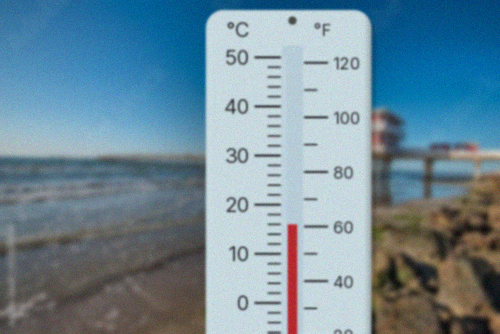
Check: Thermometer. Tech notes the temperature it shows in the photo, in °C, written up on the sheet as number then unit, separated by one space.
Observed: 16 °C
